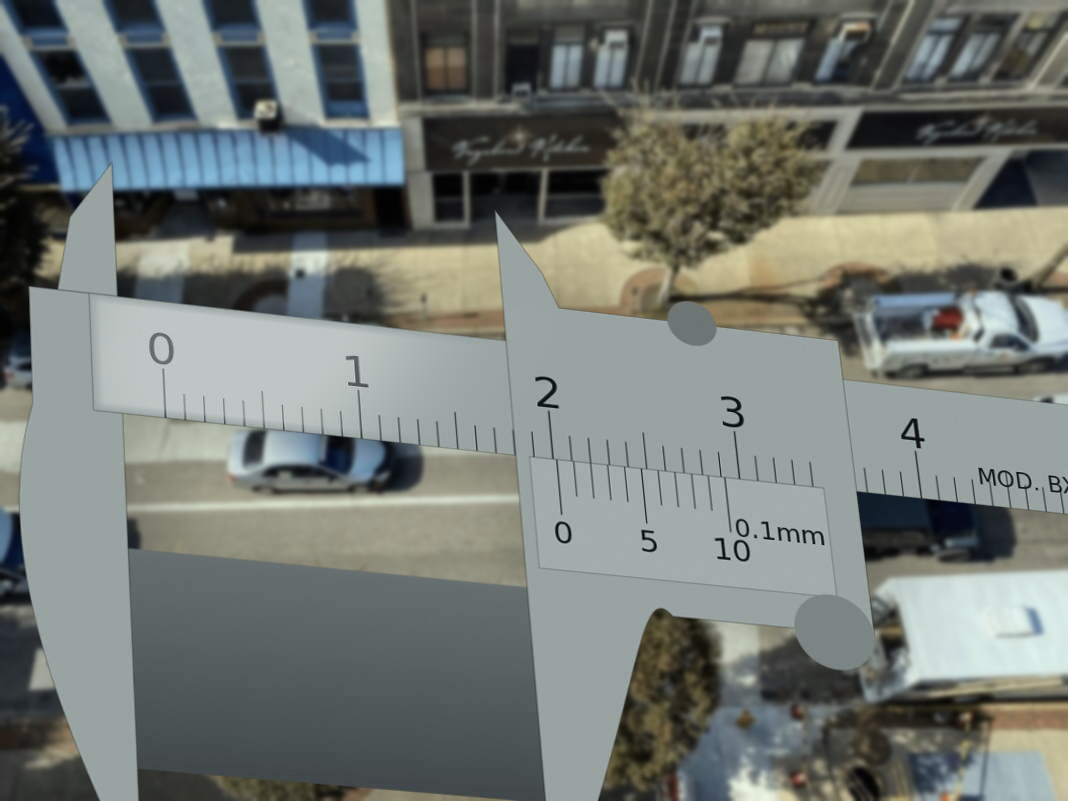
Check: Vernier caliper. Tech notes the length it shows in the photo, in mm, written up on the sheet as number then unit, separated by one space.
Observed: 20.2 mm
